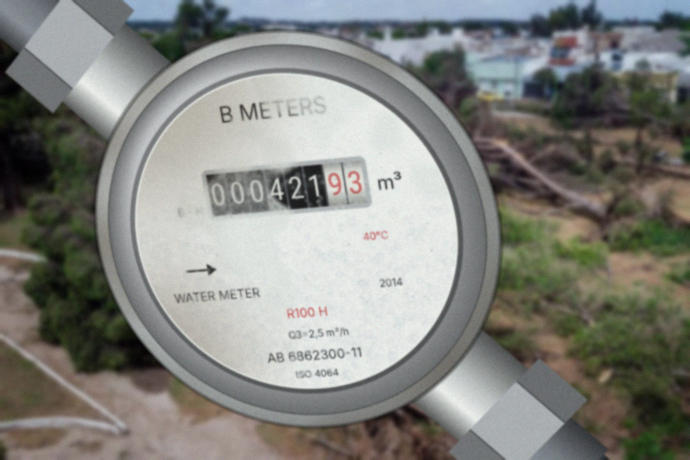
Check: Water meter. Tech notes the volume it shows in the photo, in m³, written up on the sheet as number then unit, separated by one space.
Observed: 421.93 m³
